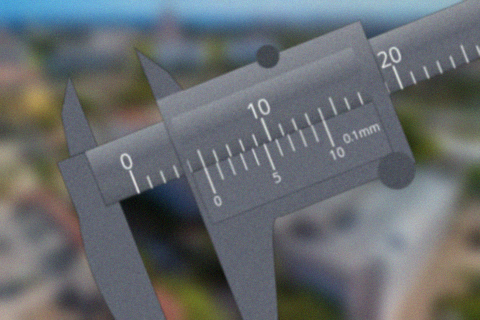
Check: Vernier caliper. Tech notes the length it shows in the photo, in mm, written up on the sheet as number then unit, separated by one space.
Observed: 5.0 mm
